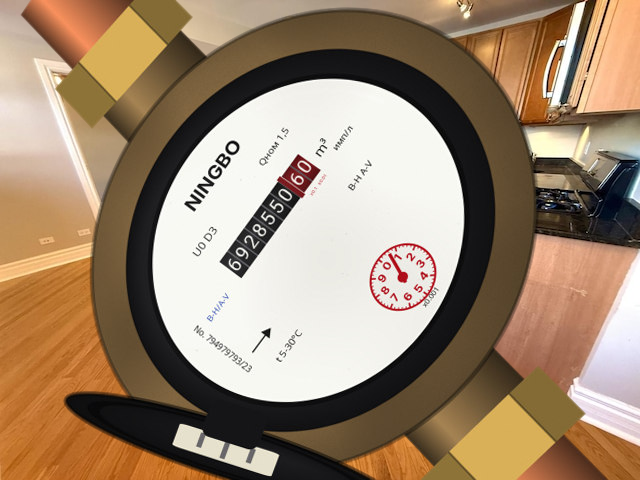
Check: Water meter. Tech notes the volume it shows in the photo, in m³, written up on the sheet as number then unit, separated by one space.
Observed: 6928550.600 m³
